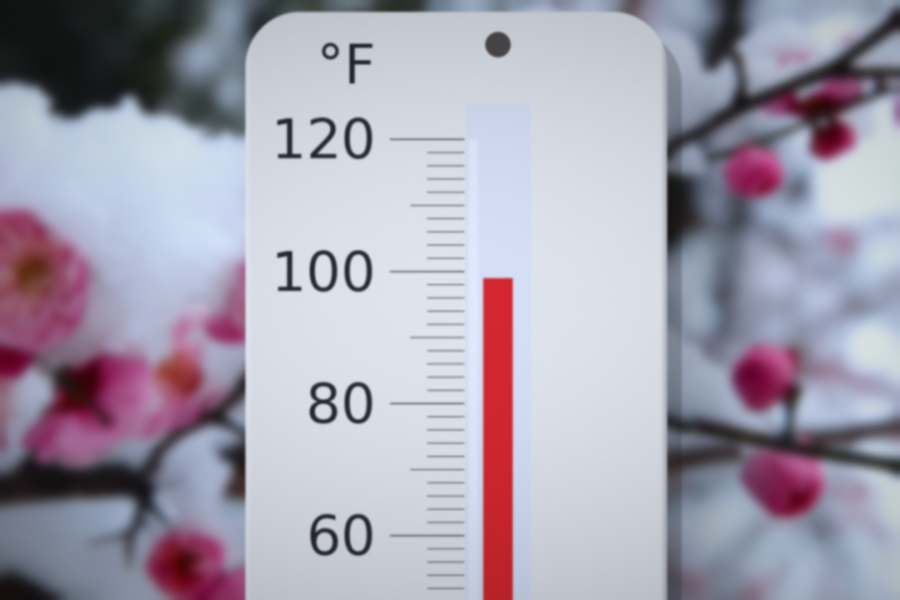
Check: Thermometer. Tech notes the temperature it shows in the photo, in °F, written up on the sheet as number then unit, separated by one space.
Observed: 99 °F
